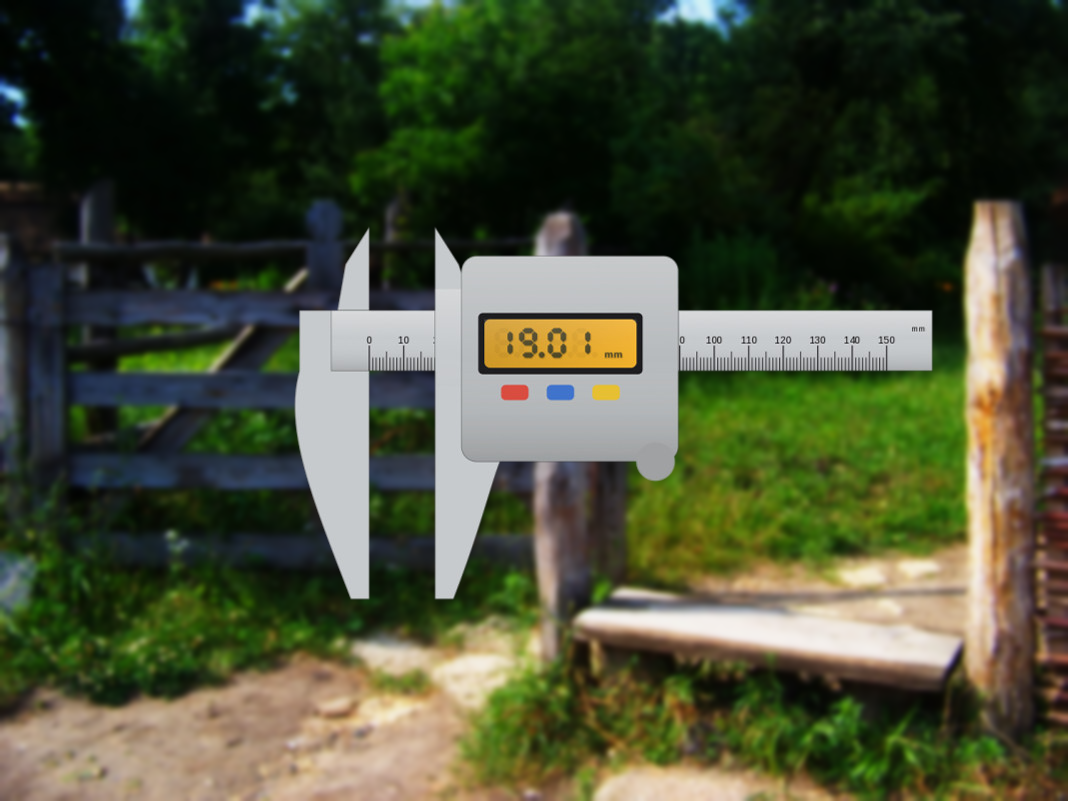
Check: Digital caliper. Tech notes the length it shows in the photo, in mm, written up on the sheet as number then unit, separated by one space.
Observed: 19.01 mm
